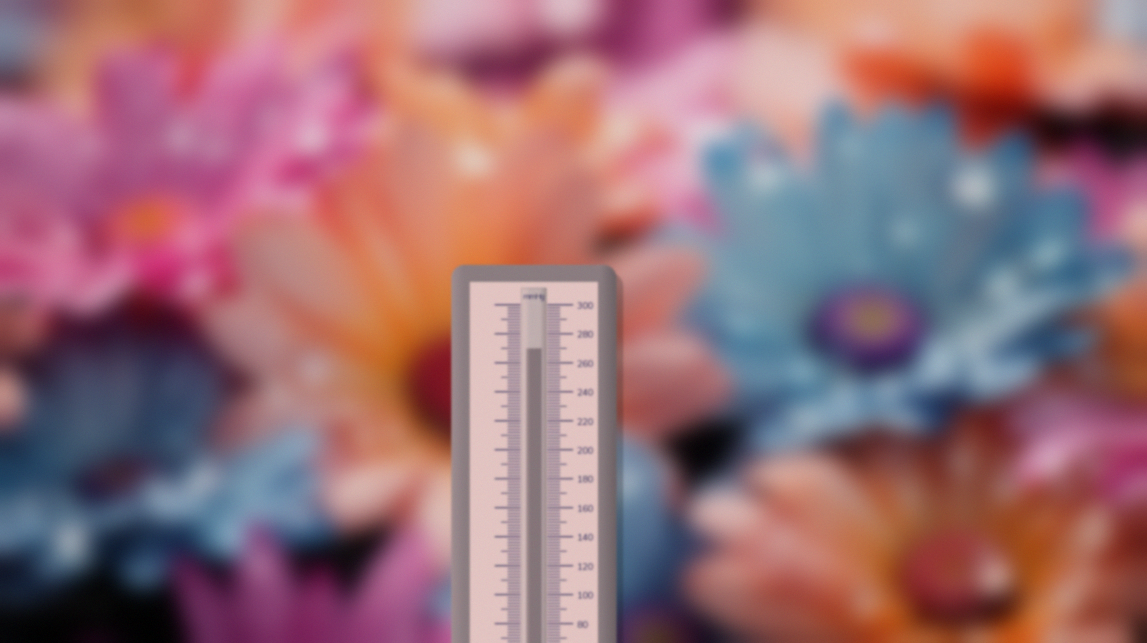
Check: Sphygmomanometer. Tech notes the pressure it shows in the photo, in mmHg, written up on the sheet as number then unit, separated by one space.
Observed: 270 mmHg
